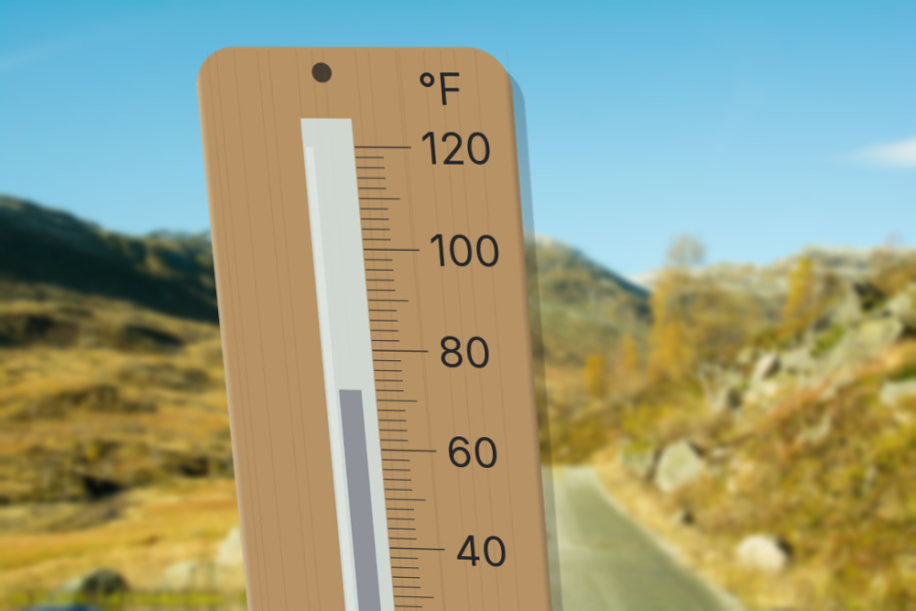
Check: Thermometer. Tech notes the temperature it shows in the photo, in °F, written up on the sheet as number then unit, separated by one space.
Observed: 72 °F
